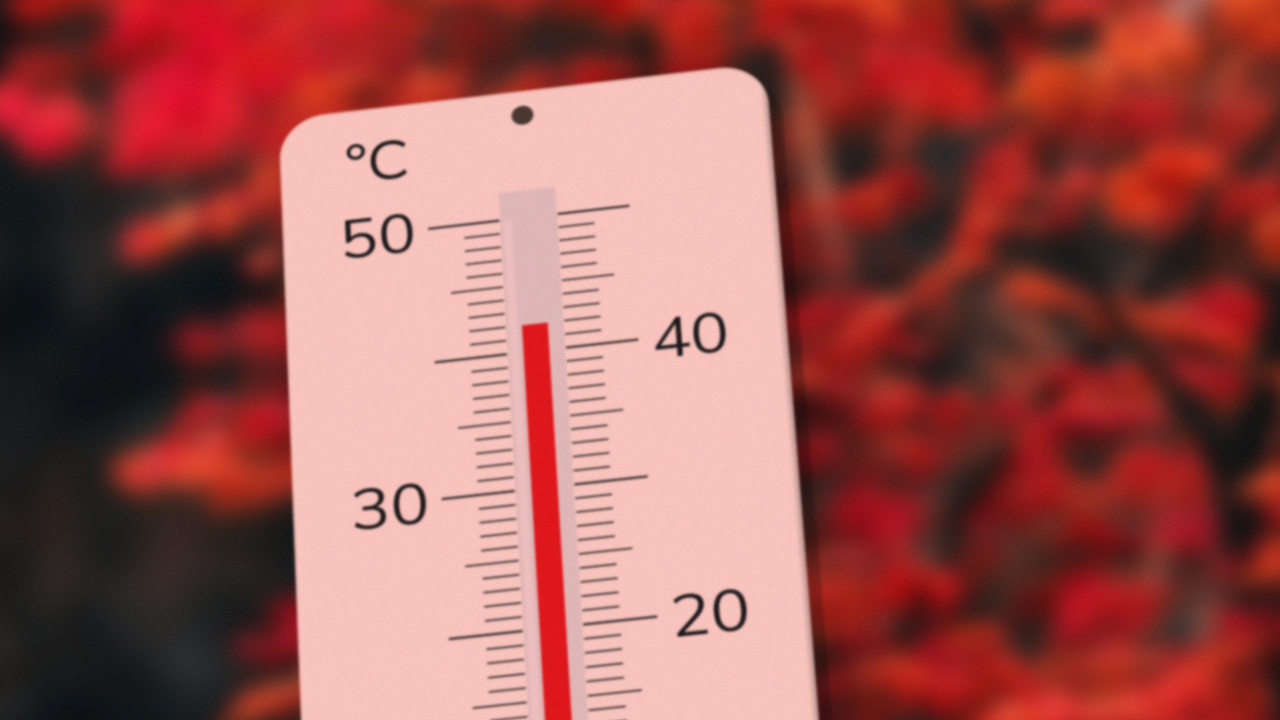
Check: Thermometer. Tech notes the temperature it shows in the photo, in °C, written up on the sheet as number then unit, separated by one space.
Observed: 42 °C
